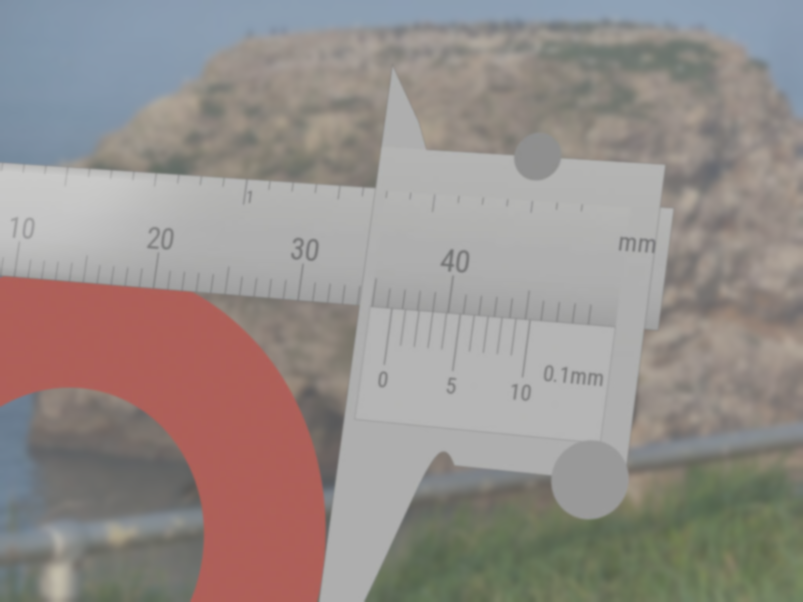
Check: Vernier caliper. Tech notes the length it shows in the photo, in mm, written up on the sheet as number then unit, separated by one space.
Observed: 36.3 mm
